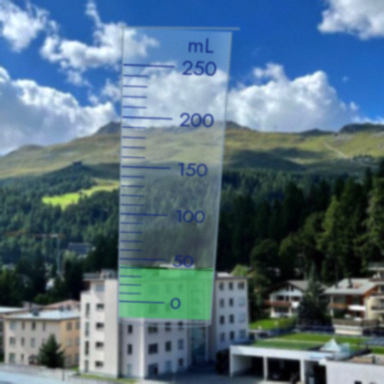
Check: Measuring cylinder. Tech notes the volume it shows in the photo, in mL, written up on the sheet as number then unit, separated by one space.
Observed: 40 mL
